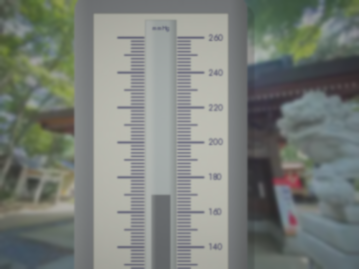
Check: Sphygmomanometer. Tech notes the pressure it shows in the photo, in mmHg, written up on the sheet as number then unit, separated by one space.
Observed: 170 mmHg
